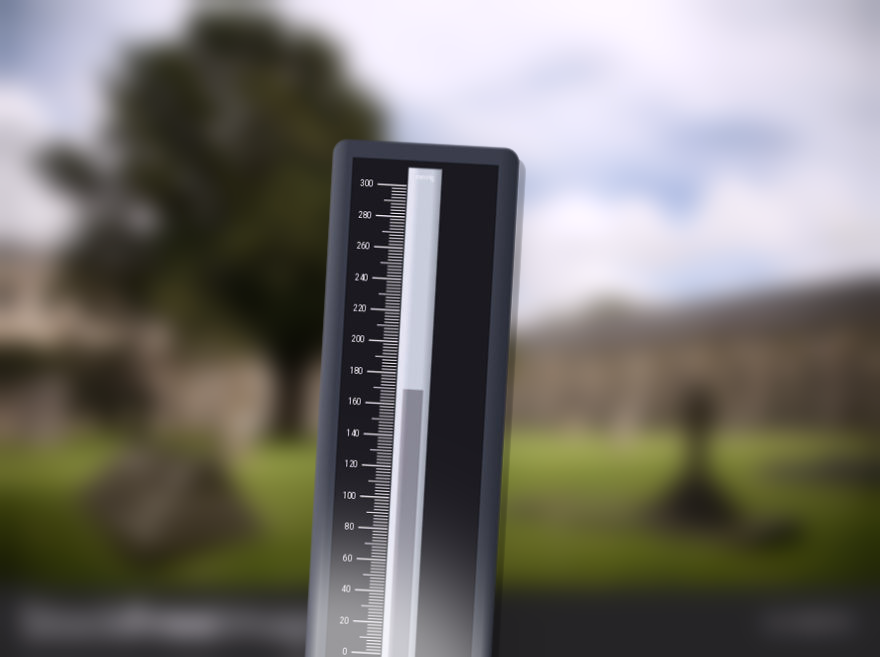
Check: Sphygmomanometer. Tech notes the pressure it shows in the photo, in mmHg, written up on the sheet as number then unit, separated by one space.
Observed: 170 mmHg
